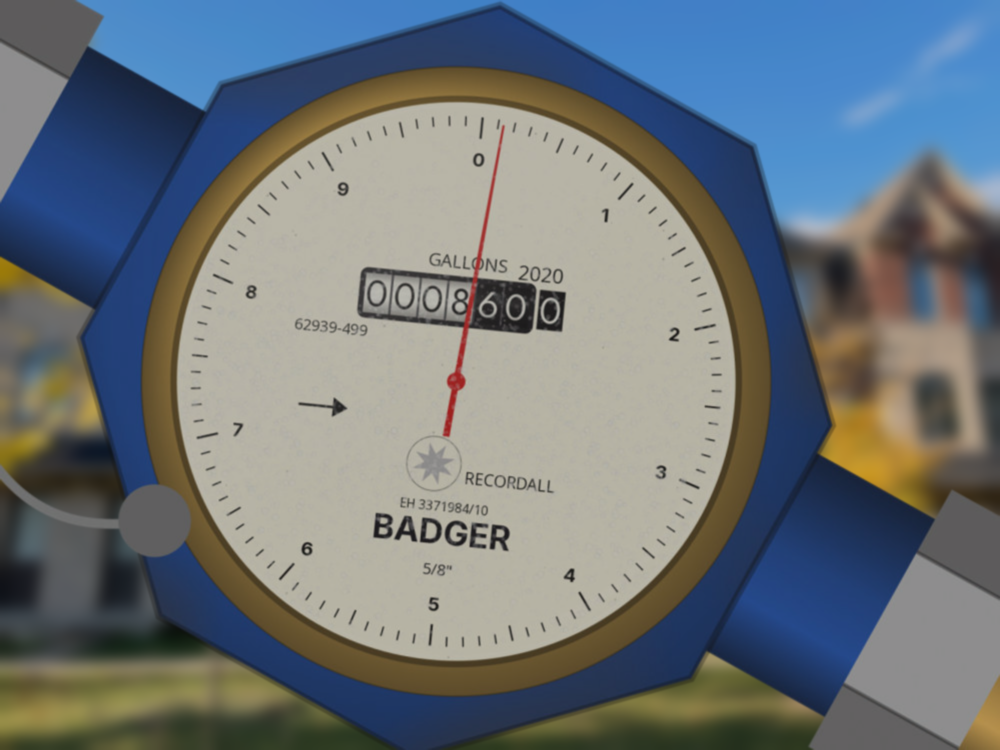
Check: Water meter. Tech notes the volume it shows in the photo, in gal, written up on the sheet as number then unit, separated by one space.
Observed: 8600.1 gal
